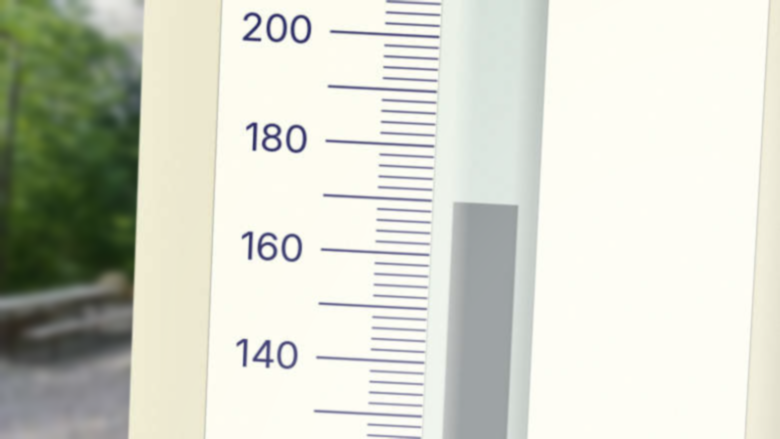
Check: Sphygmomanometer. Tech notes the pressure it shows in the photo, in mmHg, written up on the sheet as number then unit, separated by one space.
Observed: 170 mmHg
